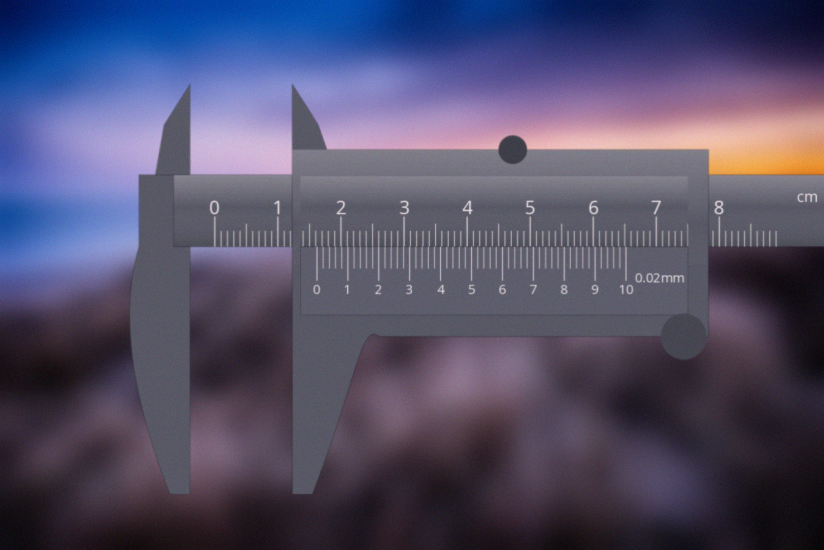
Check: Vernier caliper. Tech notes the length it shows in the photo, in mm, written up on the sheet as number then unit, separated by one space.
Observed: 16.2 mm
